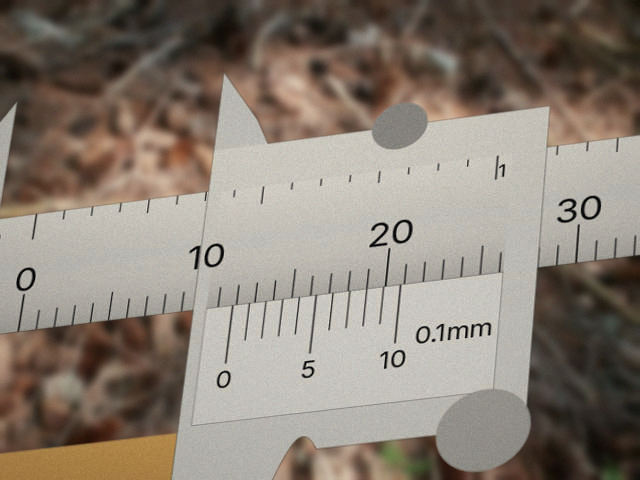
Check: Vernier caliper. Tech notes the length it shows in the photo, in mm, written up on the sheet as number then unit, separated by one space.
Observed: 11.8 mm
